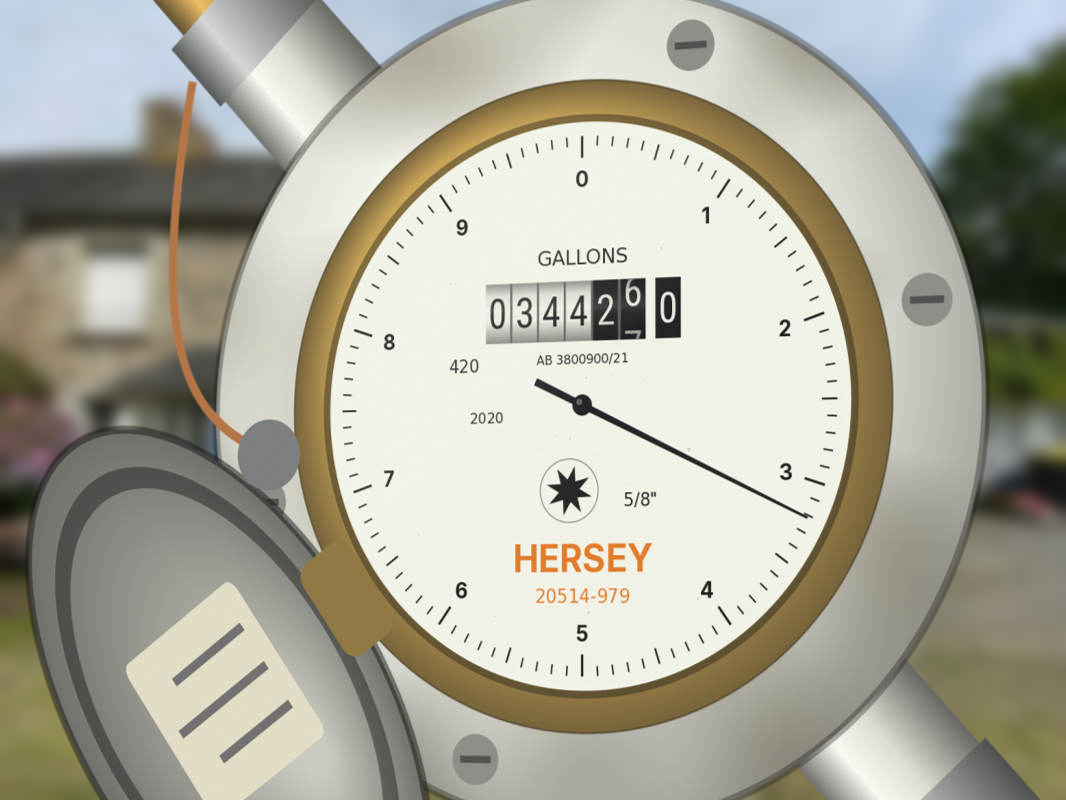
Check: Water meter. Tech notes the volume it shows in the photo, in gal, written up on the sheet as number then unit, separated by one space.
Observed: 344263.2 gal
